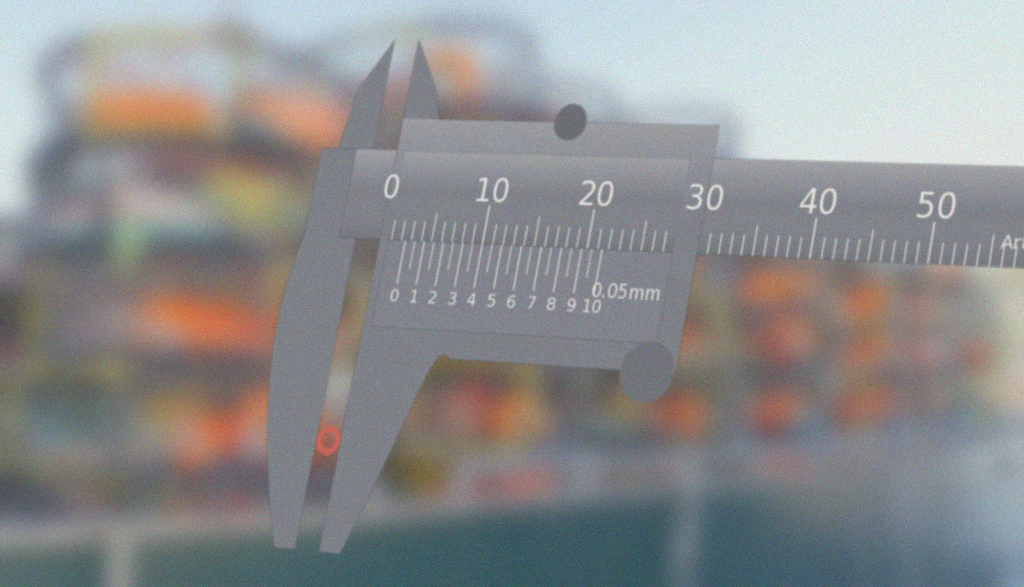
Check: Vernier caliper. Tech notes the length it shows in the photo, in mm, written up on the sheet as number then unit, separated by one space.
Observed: 2.4 mm
